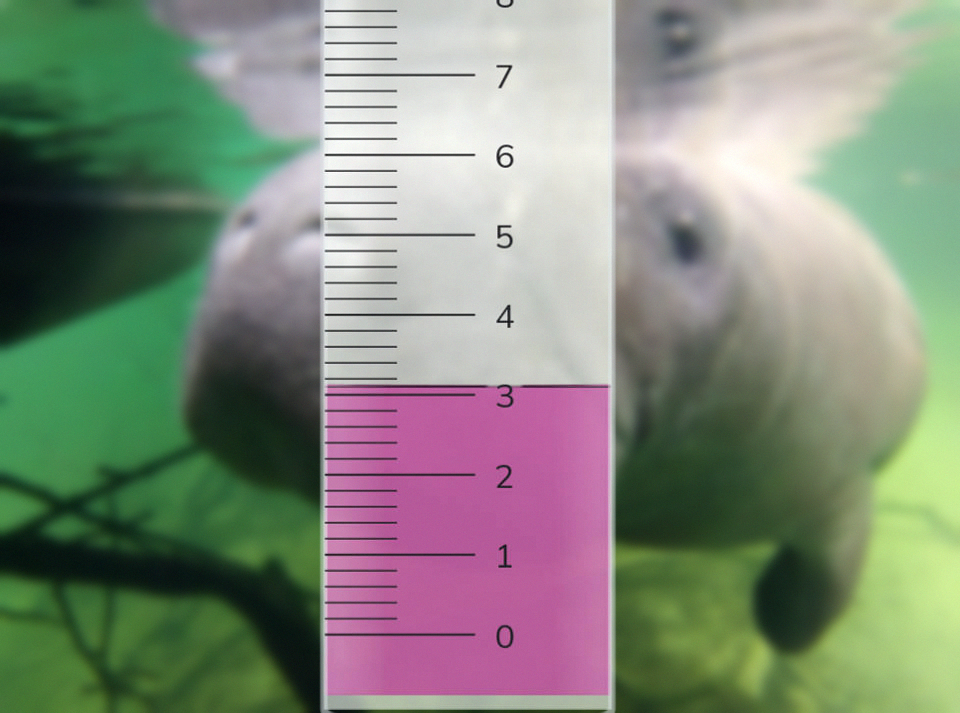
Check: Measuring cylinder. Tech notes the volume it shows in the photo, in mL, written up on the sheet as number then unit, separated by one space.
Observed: 3.1 mL
